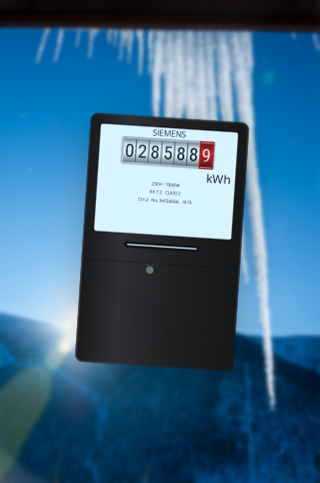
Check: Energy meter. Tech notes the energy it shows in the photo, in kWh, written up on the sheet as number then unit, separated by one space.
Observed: 28588.9 kWh
